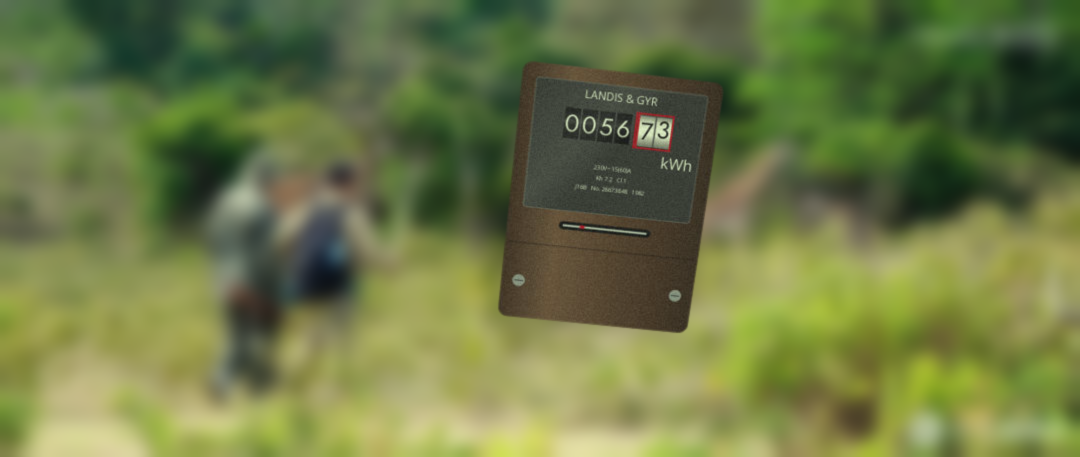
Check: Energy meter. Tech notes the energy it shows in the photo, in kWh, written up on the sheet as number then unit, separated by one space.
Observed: 56.73 kWh
